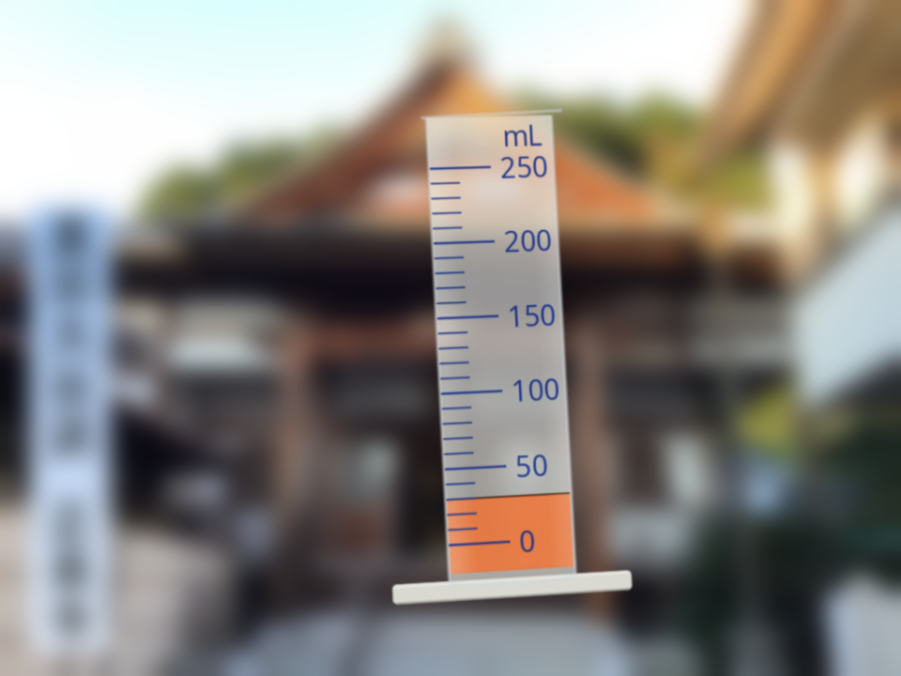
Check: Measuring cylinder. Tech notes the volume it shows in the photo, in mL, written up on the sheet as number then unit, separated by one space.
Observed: 30 mL
